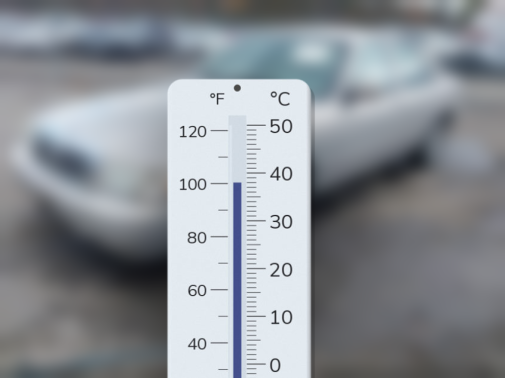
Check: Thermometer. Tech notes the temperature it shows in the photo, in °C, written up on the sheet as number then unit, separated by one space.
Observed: 38 °C
